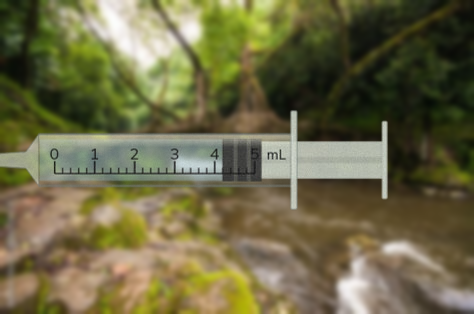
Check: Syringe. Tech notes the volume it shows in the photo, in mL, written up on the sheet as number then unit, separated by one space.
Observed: 4.2 mL
